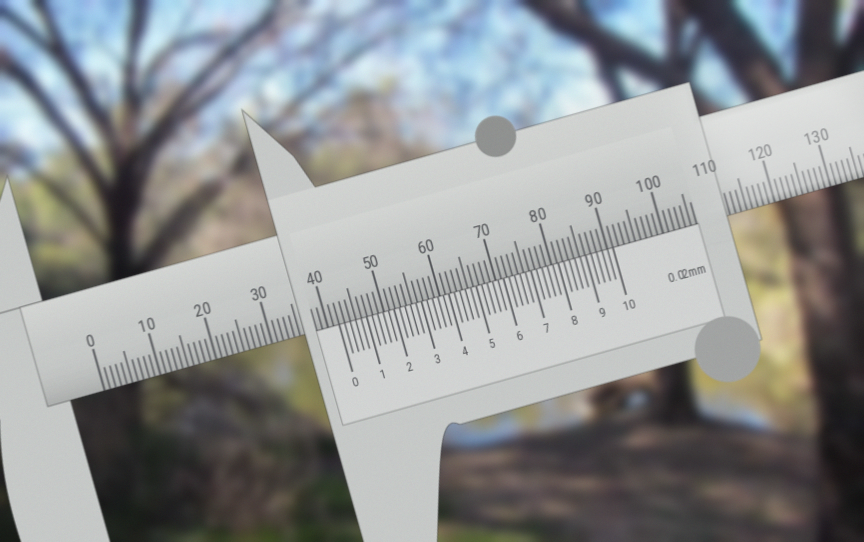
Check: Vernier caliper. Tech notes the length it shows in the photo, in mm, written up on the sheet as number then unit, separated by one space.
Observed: 42.0 mm
